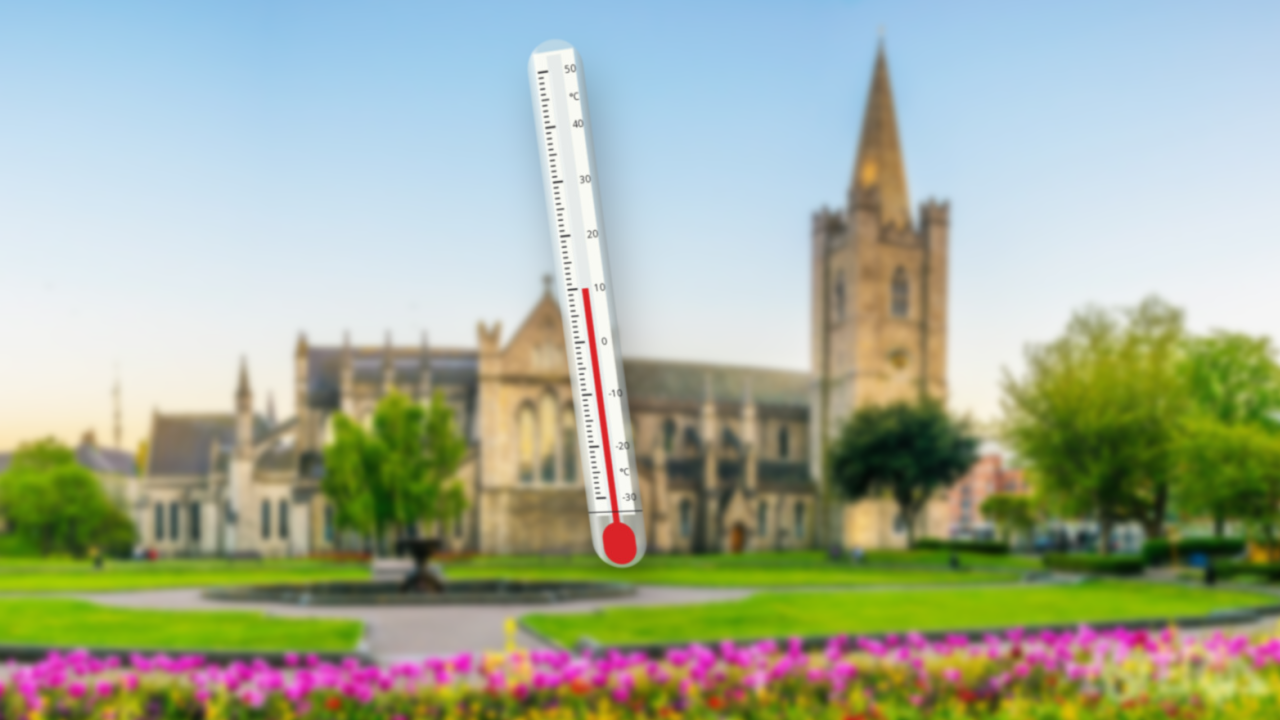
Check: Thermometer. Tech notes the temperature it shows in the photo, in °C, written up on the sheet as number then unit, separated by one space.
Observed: 10 °C
